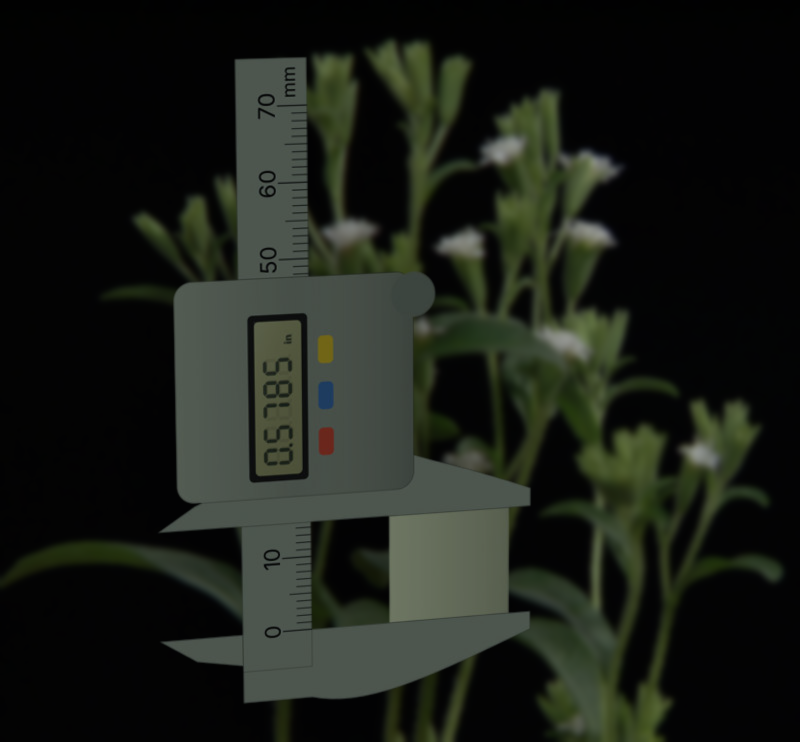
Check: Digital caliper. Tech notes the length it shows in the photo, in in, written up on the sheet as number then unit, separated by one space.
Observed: 0.5785 in
